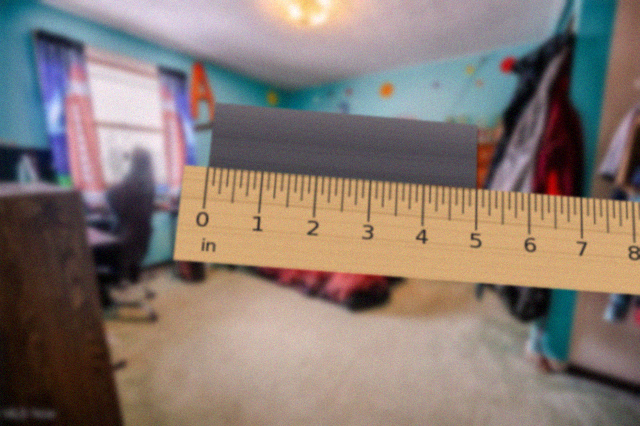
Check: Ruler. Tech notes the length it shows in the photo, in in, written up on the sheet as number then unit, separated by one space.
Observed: 5 in
